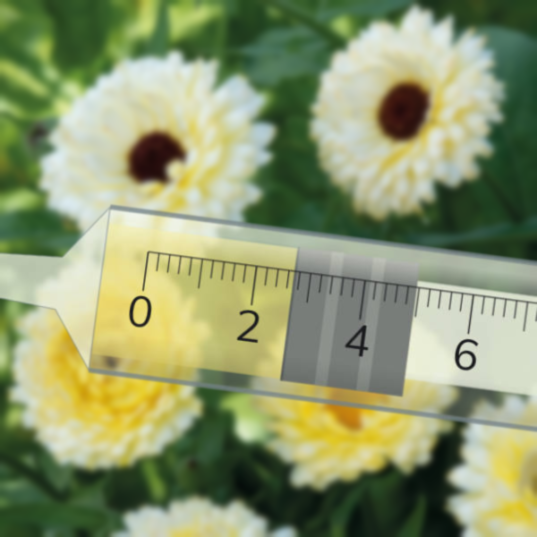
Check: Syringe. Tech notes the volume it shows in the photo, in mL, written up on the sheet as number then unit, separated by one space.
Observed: 2.7 mL
